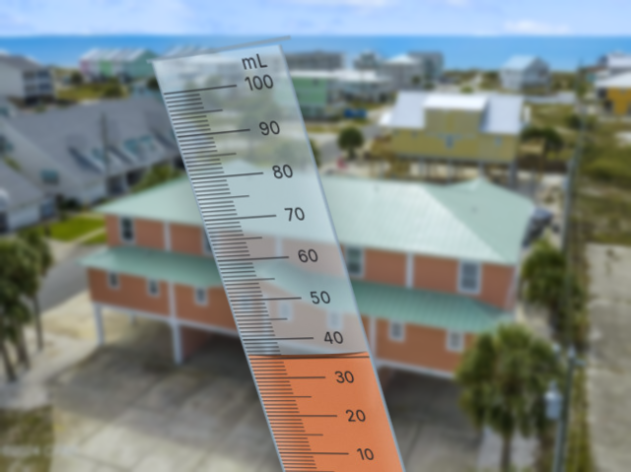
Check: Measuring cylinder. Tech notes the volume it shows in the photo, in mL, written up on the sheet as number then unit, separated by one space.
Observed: 35 mL
